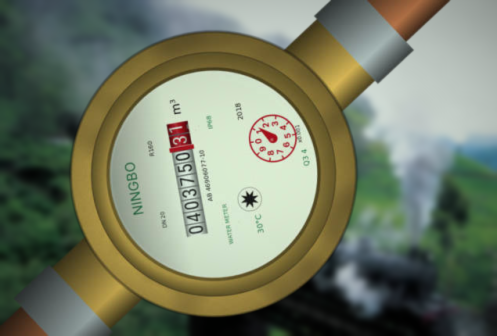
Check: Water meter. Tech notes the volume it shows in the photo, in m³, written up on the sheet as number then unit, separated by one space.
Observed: 403750.311 m³
